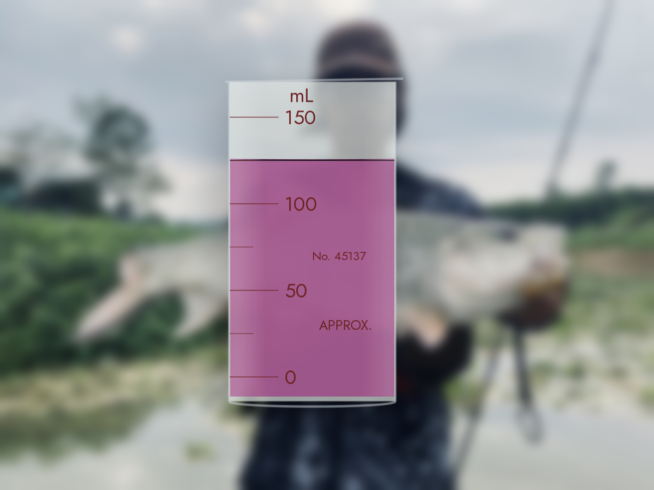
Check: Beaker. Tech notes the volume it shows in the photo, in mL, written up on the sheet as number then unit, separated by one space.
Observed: 125 mL
